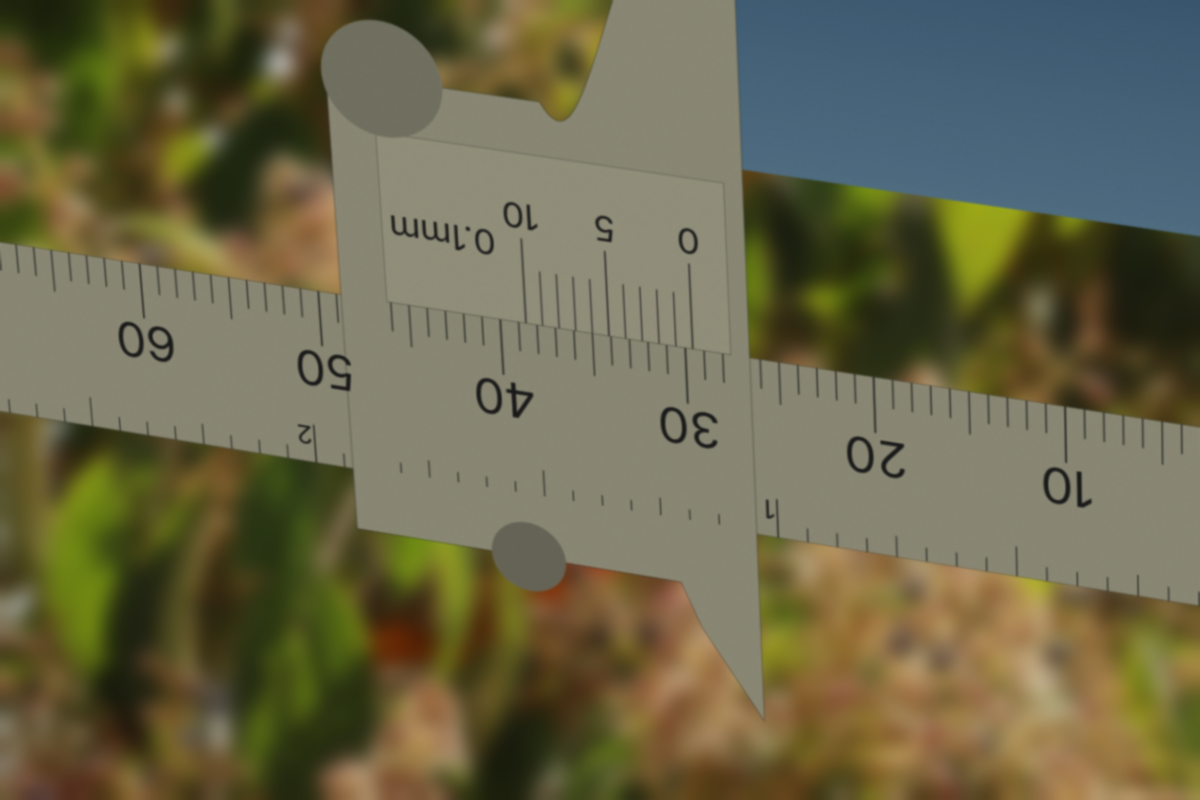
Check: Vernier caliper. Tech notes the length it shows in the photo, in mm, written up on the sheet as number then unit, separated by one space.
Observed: 29.6 mm
